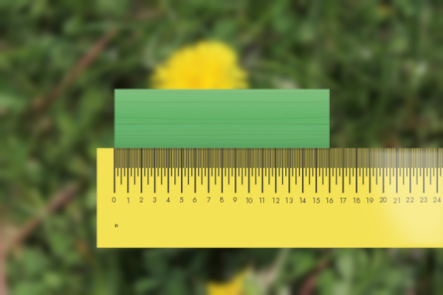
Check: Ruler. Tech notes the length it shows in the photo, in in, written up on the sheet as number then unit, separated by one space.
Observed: 16 in
